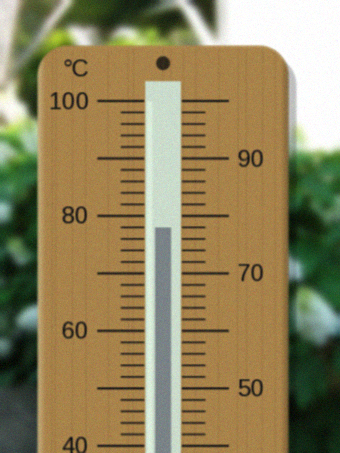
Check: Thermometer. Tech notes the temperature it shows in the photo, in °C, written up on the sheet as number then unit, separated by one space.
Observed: 78 °C
